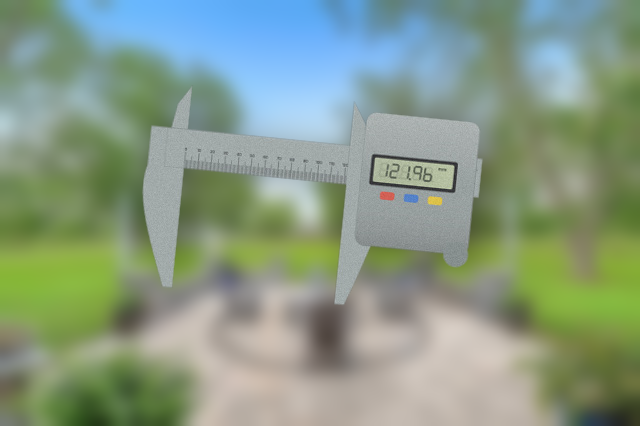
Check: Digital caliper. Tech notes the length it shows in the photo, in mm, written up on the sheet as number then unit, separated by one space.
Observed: 121.96 mm
